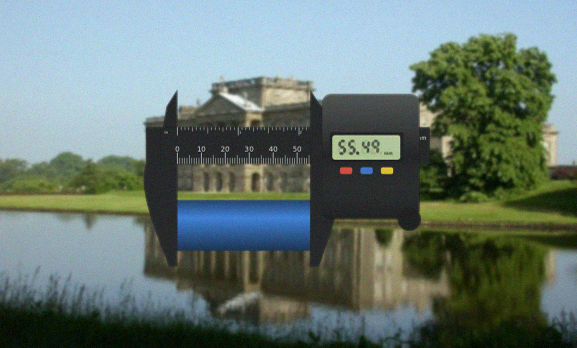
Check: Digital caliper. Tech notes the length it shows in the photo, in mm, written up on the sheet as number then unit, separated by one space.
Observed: 55.49 mm
